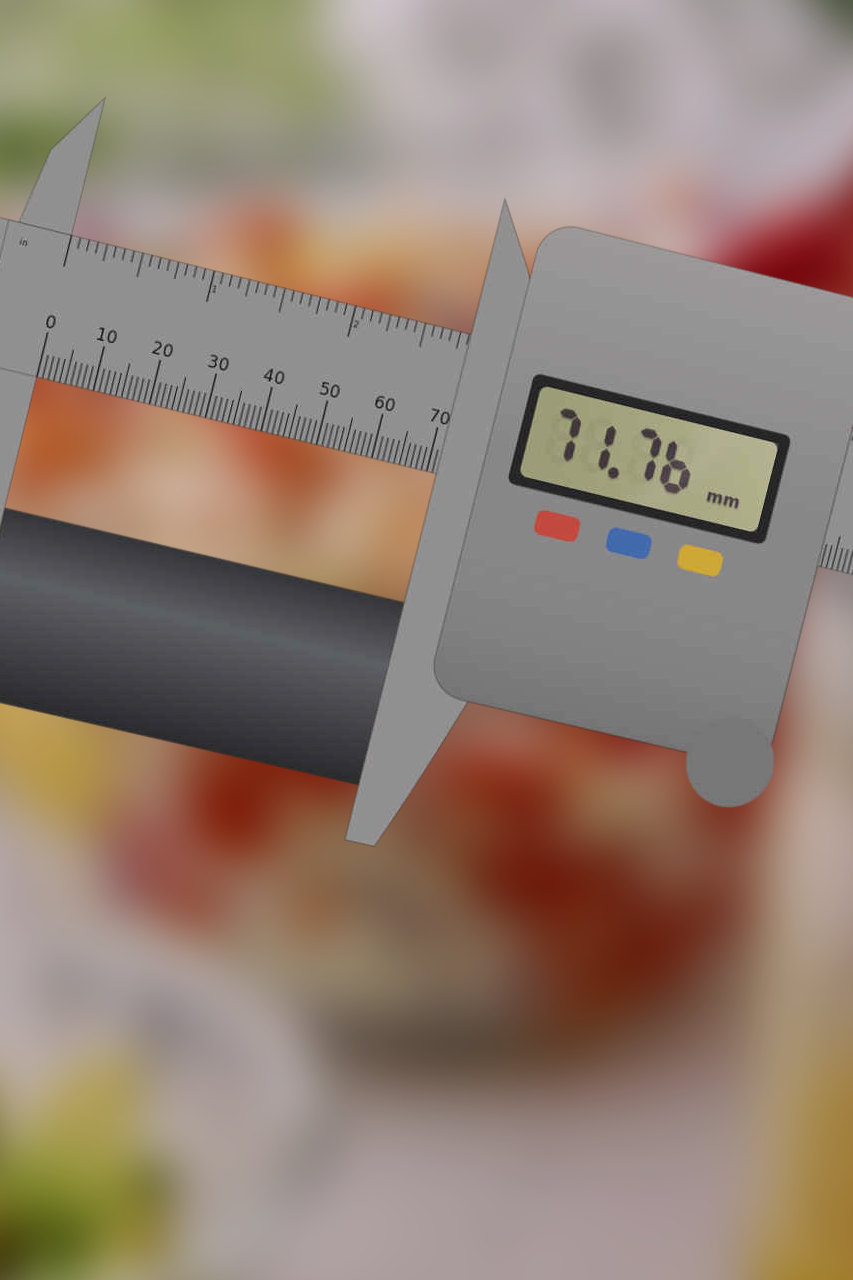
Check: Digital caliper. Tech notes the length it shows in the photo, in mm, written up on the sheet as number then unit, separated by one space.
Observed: 71.76 mm
